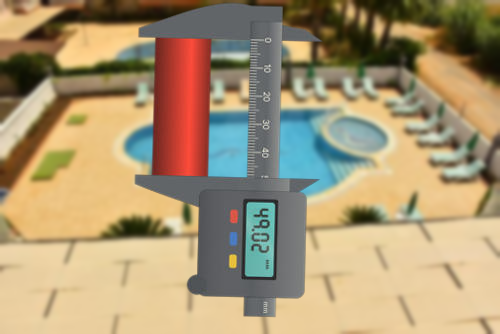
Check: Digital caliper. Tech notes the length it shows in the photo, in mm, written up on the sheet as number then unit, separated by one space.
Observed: 49.02 mm
